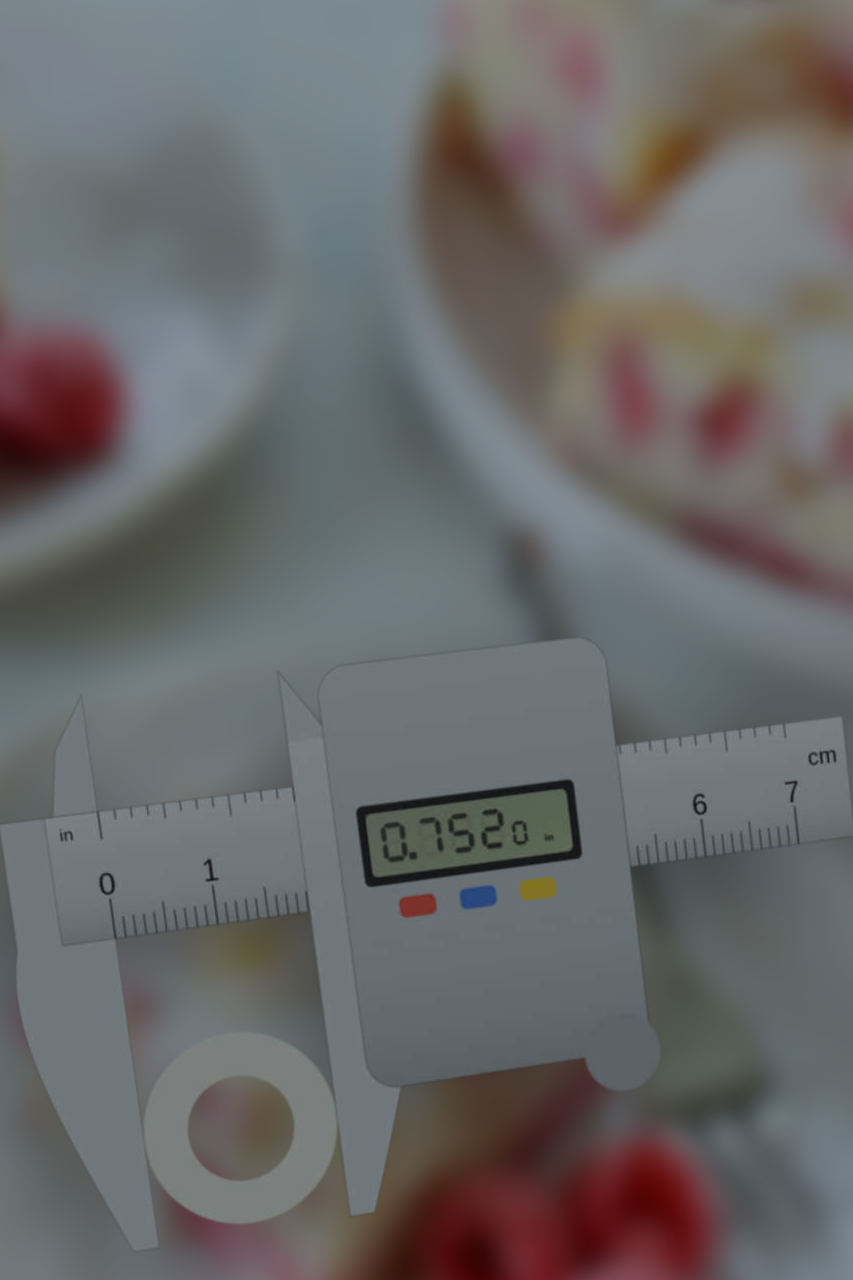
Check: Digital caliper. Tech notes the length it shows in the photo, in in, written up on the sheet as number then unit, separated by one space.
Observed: 0.7520 in
